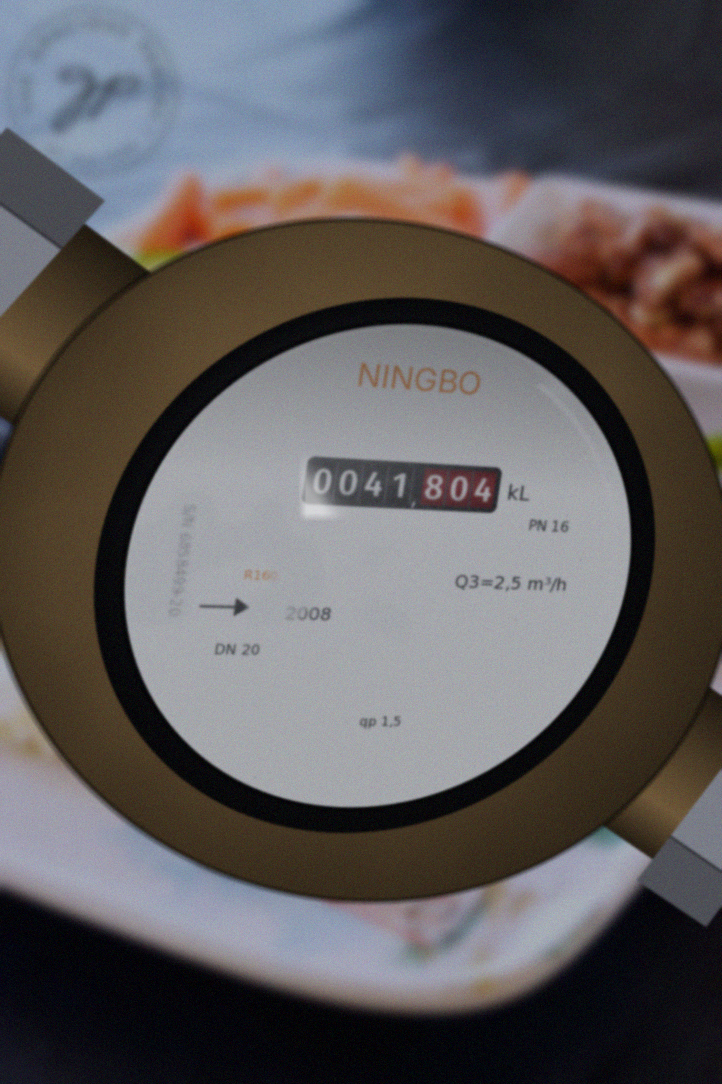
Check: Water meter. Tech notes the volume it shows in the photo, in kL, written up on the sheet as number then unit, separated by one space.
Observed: 41.804 kL
